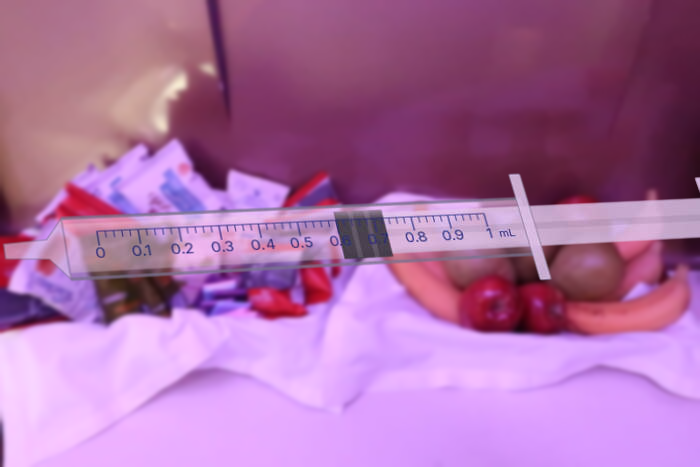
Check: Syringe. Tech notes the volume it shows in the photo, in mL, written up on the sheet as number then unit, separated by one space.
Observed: 0.6 mL
